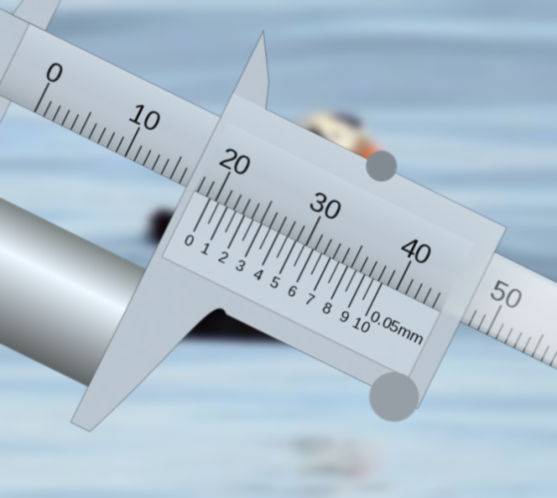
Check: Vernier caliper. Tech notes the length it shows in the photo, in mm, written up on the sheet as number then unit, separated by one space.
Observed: 19.4 mm
